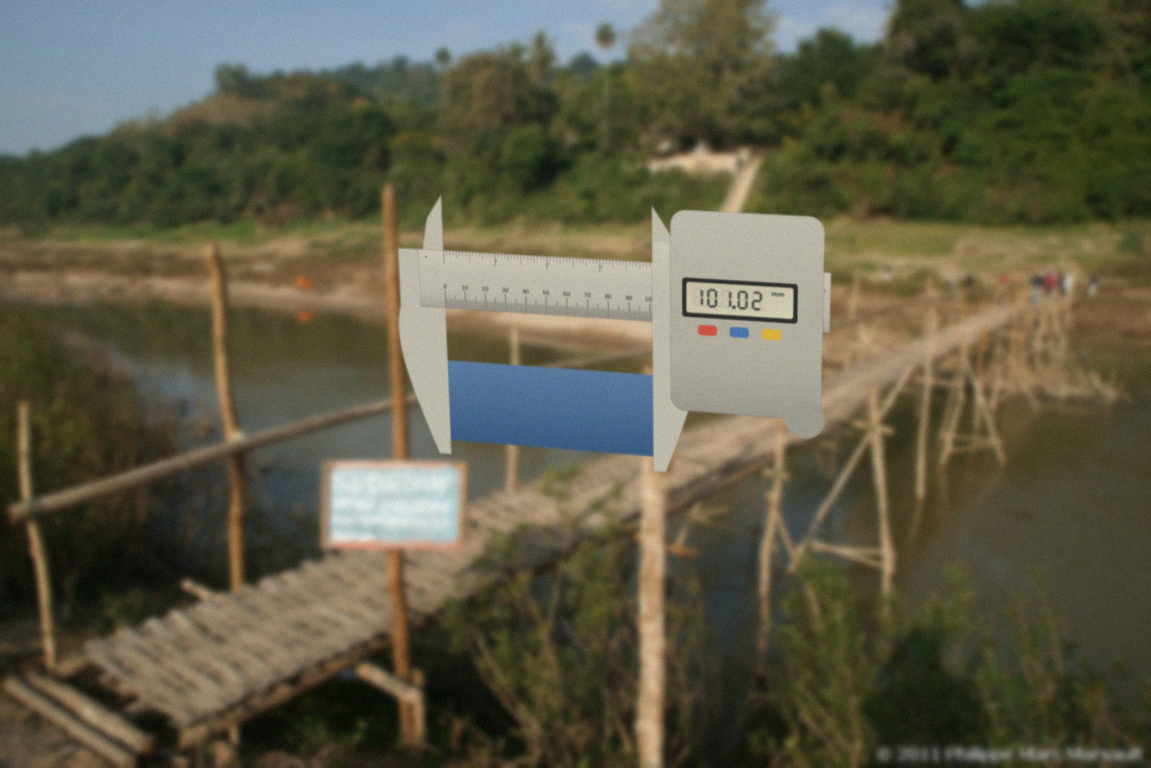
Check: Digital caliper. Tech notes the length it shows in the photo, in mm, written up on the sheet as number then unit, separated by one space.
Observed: 101.02 mm
